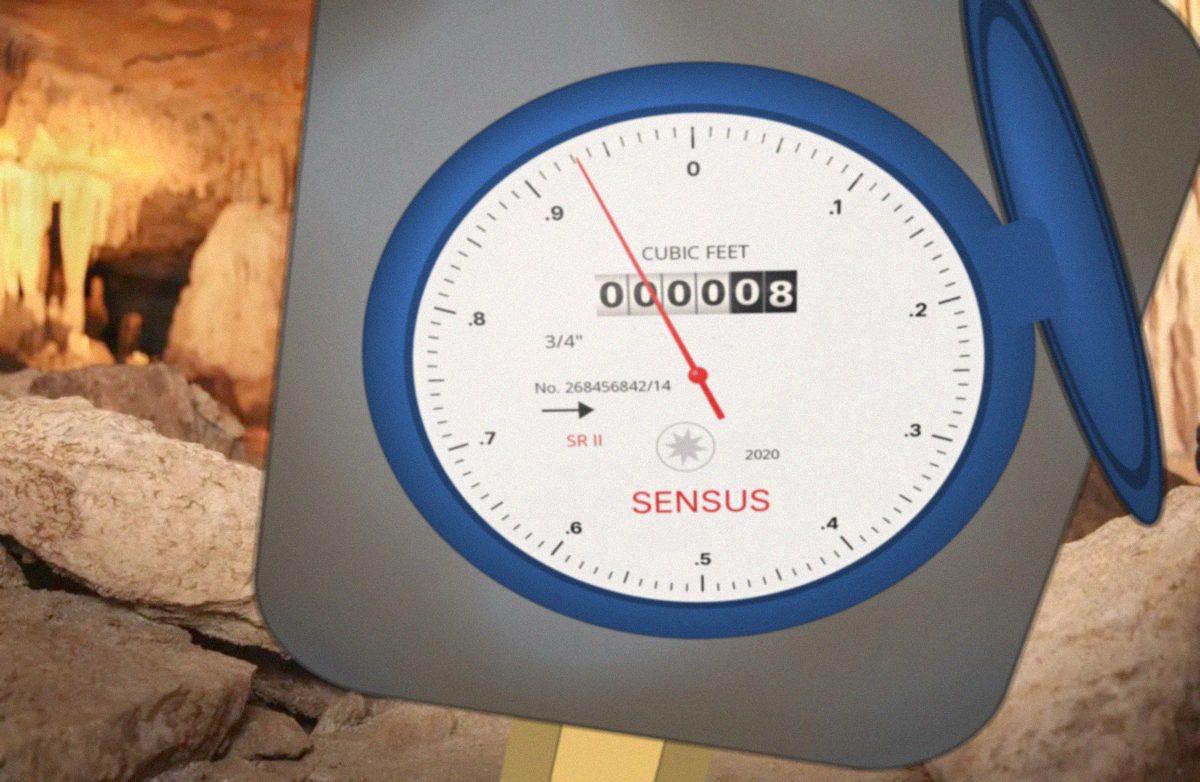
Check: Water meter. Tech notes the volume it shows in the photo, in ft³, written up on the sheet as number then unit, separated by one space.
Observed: 7.93 ft³
